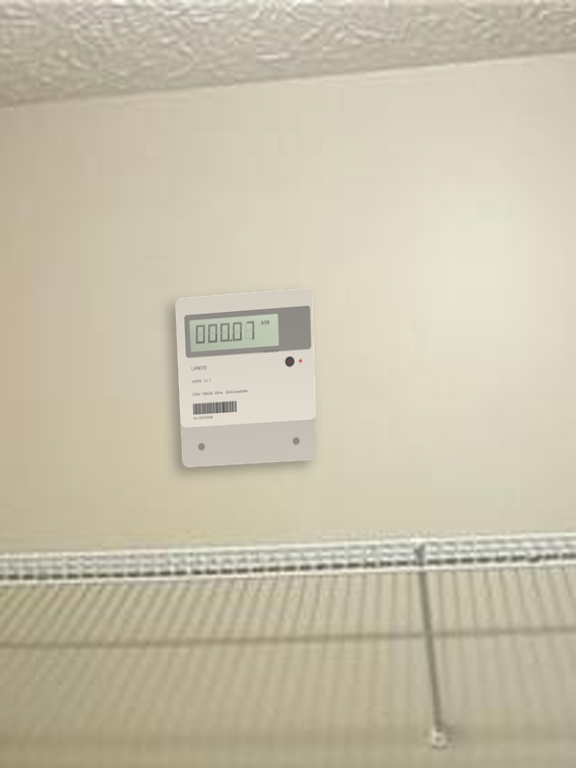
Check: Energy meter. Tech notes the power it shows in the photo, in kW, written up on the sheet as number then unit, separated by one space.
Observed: 0.07 kW
